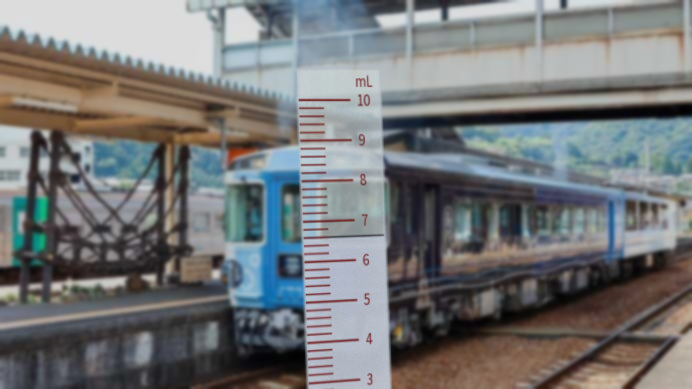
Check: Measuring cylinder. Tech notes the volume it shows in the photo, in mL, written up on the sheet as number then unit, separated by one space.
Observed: 6.6 mL
